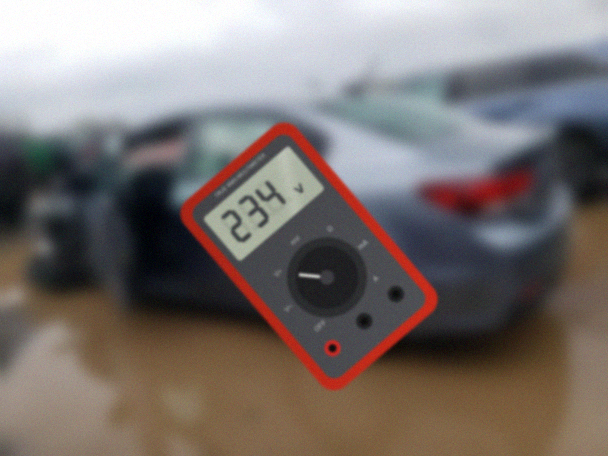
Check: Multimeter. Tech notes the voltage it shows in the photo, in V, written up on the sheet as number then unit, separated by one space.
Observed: 234 V
